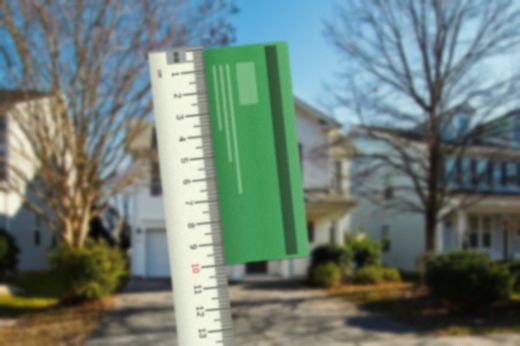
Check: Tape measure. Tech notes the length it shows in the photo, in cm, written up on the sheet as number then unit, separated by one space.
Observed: 10 cm
